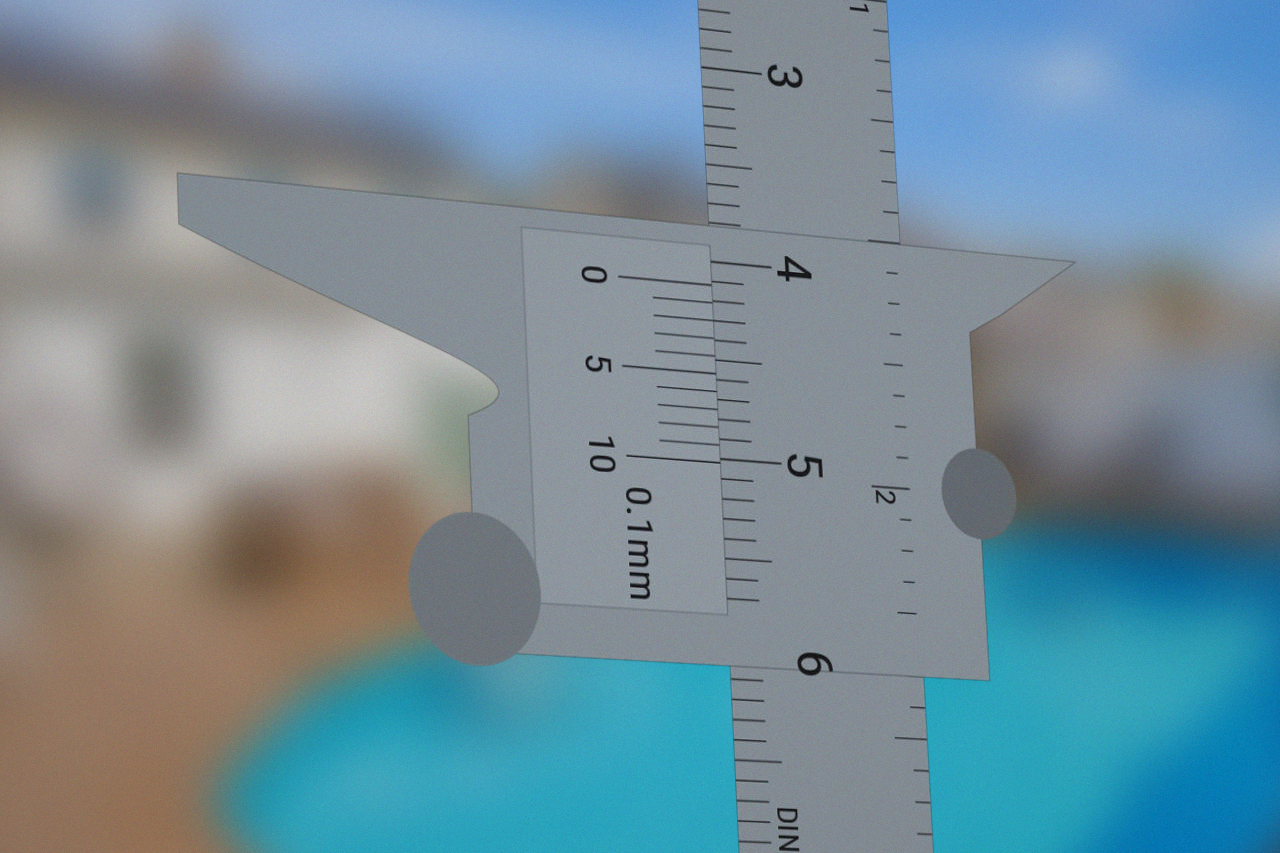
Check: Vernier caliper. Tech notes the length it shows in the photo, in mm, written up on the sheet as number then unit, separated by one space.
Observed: 41.2 mm
